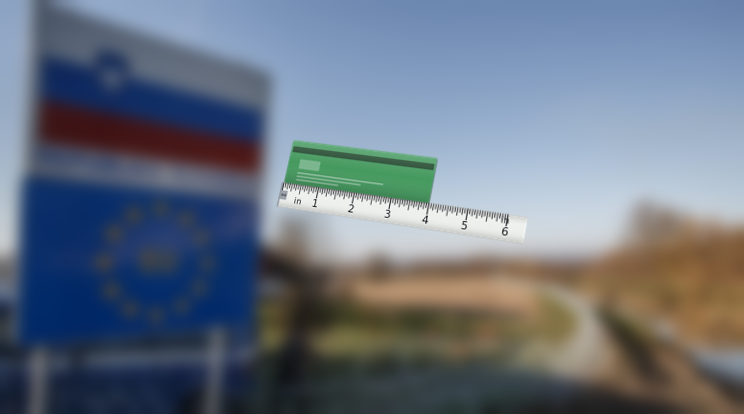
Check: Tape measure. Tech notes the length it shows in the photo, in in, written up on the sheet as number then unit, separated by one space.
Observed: 4 in
